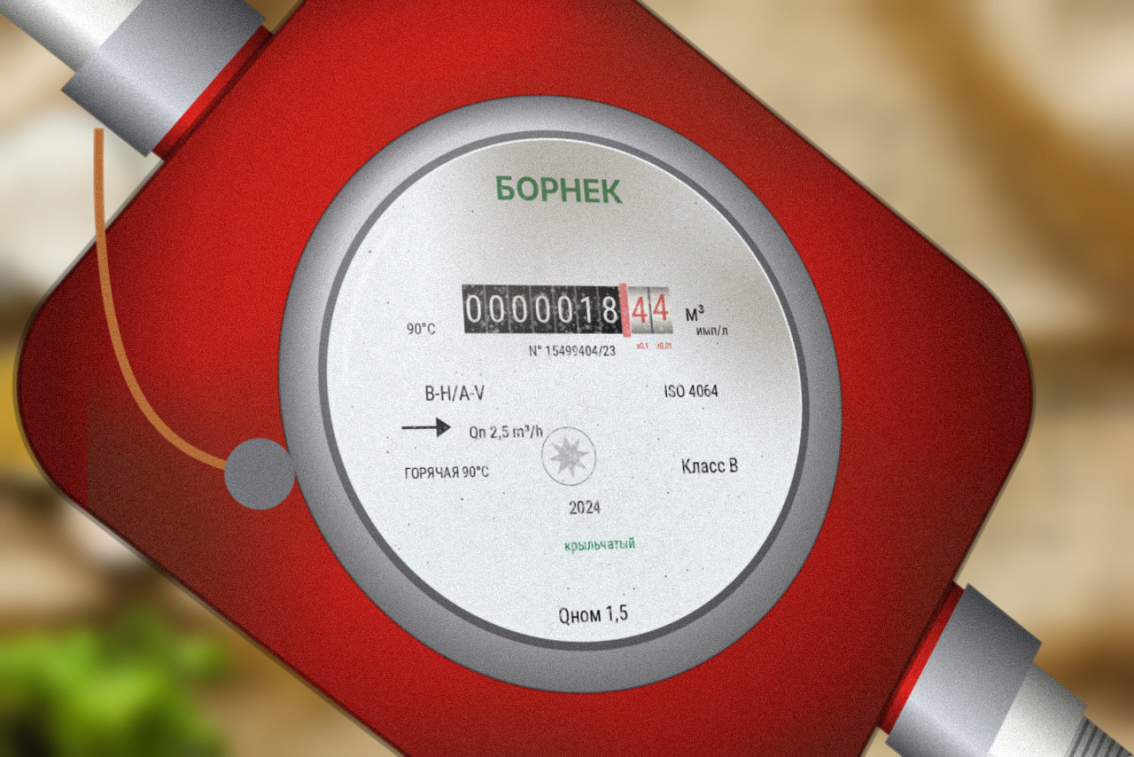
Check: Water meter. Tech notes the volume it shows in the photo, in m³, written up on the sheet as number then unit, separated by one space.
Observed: 18.44 m³
